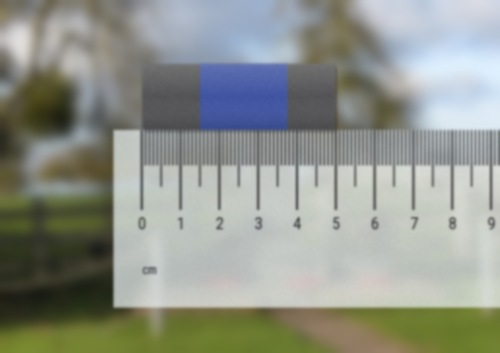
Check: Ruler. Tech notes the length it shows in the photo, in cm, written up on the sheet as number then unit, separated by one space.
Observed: 5 cm
